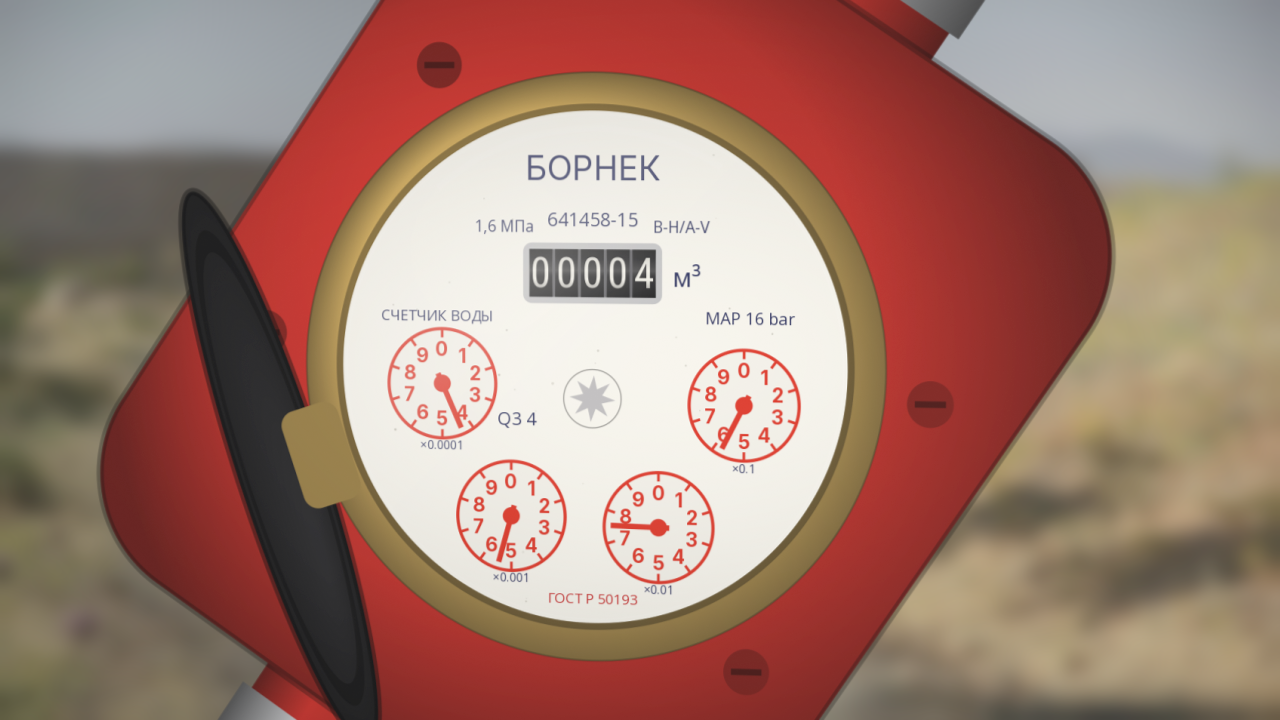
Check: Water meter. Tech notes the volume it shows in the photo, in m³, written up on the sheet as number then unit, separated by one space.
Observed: 4.5754 m³
